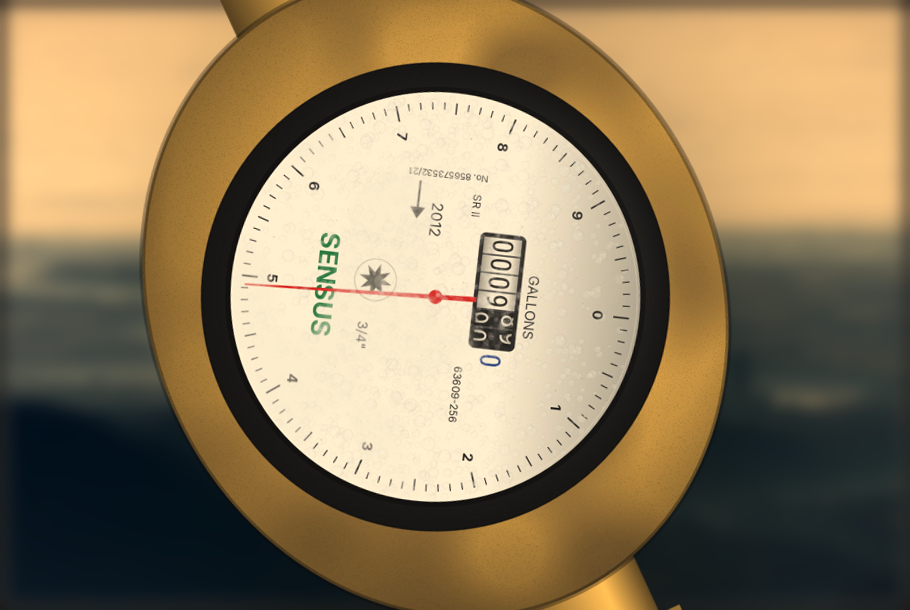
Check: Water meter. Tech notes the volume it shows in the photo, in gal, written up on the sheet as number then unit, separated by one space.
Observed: 9894.9 gal
